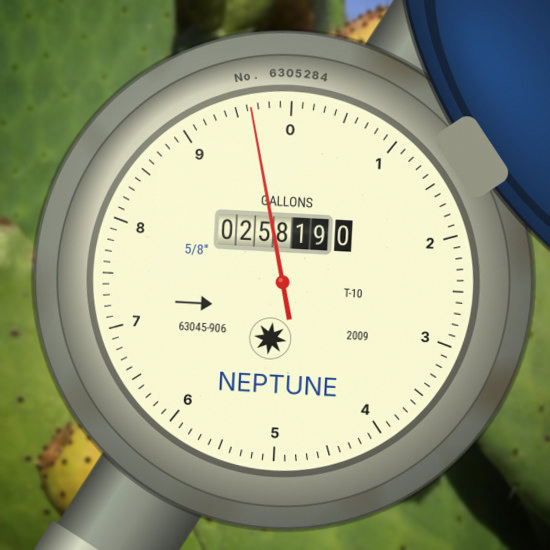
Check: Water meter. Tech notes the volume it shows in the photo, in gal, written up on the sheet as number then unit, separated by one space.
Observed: 258189.6 gal
